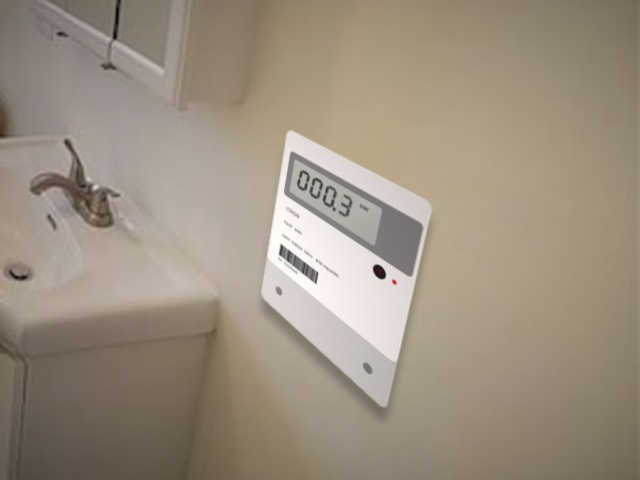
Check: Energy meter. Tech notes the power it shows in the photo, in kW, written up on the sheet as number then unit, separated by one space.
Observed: 0.3 kW
